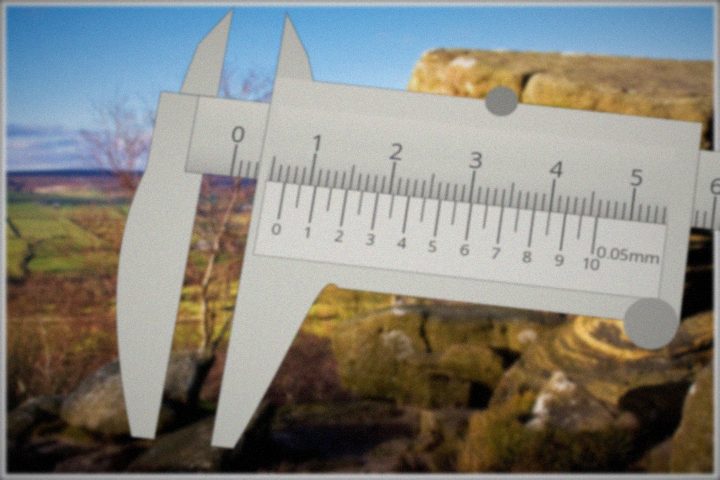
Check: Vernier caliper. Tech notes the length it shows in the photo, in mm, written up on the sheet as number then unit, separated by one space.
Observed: 6.8 mm
